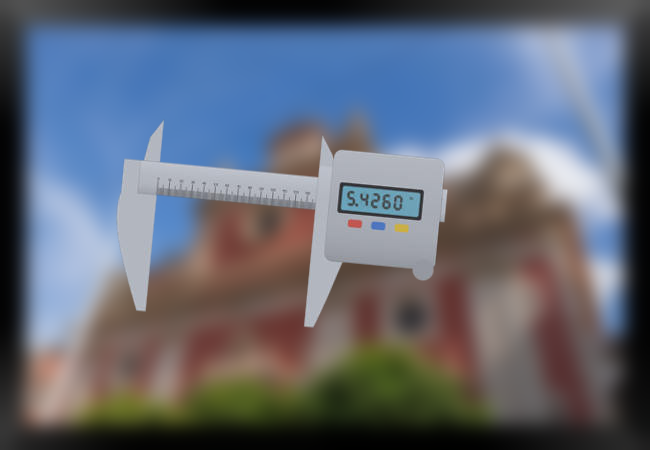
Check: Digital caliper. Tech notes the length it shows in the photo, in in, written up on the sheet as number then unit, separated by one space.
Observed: 5.4260 in
